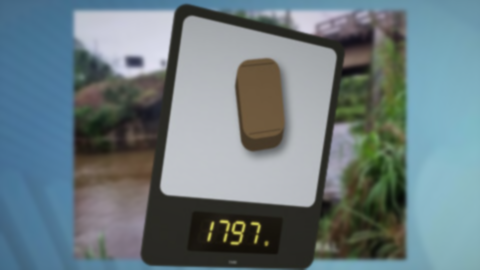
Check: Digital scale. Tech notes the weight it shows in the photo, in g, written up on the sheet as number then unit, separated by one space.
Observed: 1797 g
